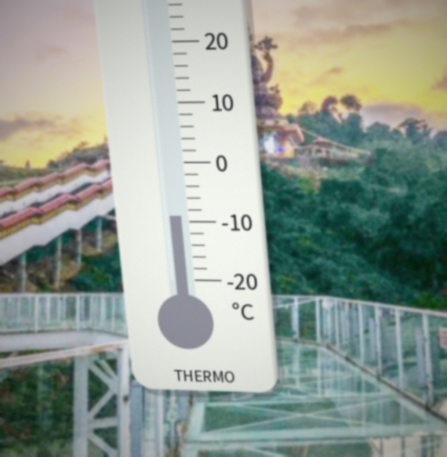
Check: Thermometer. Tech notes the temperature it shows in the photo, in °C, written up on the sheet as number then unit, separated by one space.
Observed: -9 °C
